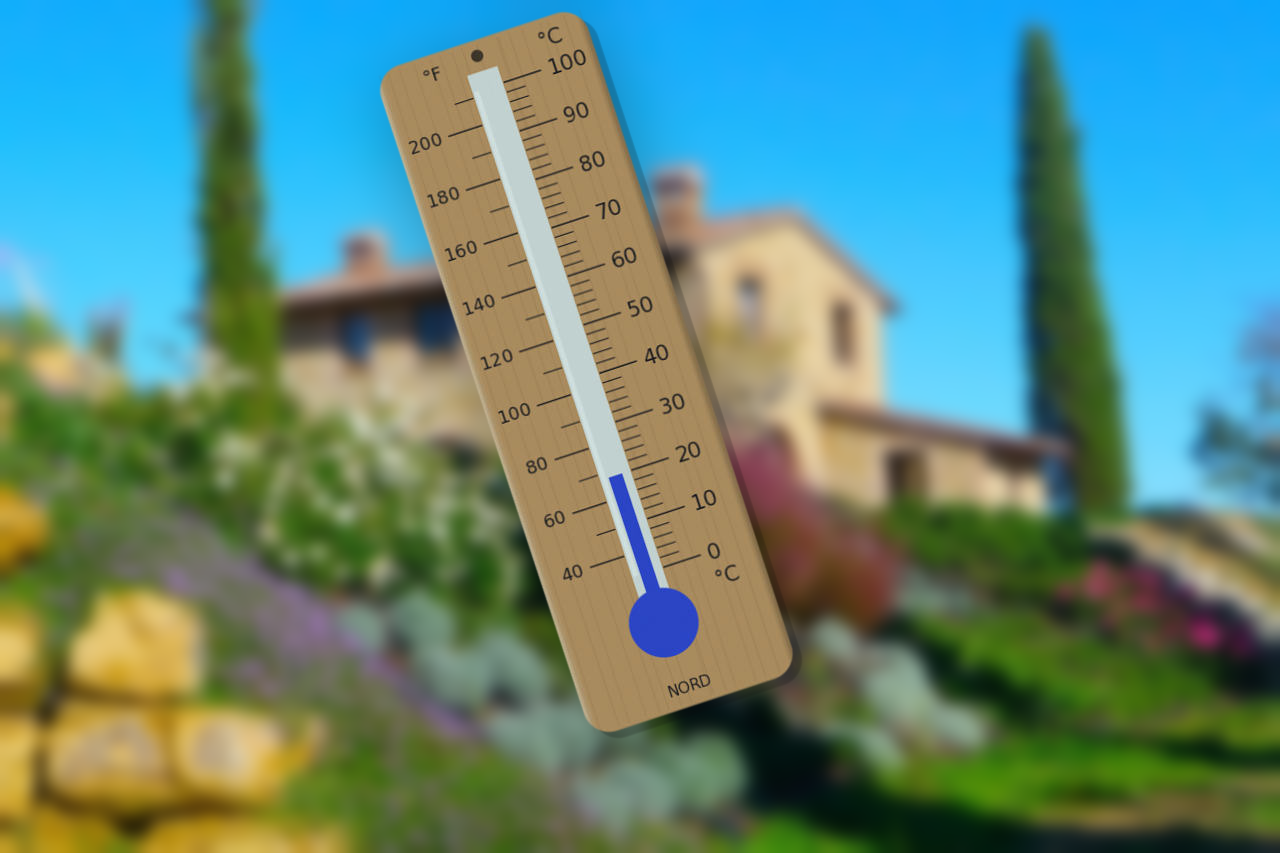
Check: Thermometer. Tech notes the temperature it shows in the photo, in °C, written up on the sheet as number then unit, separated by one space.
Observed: 20 °C
